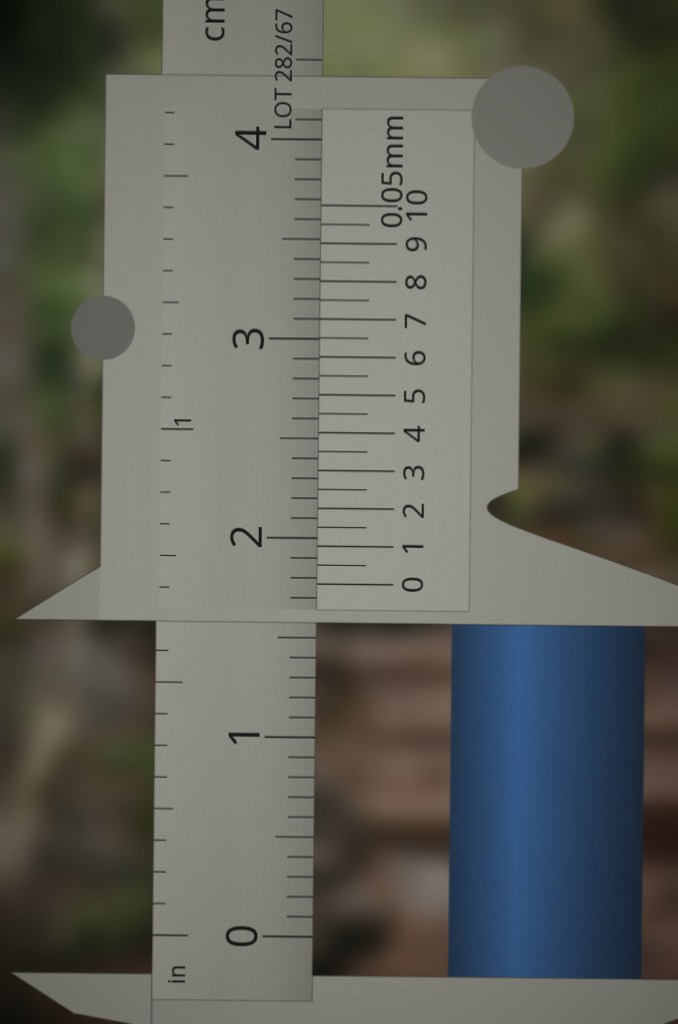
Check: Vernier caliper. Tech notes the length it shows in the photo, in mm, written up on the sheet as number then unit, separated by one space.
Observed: 17.7 mm
